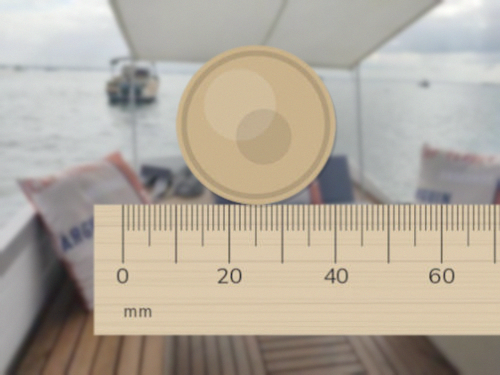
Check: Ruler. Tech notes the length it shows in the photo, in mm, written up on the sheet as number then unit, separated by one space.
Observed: 30 mm
